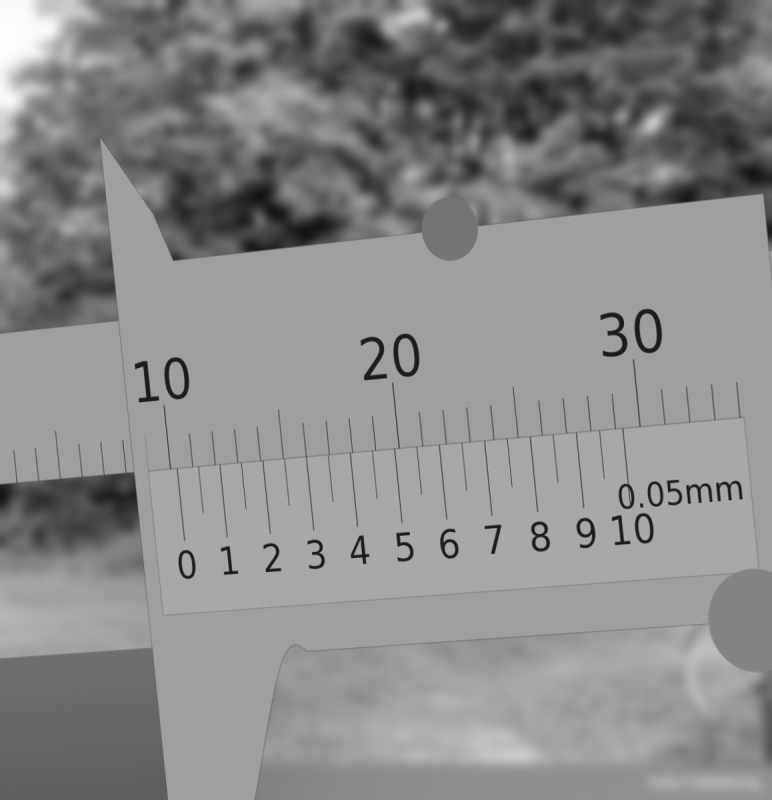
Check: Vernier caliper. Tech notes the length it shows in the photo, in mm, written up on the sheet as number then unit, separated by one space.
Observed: 10.30 mm
